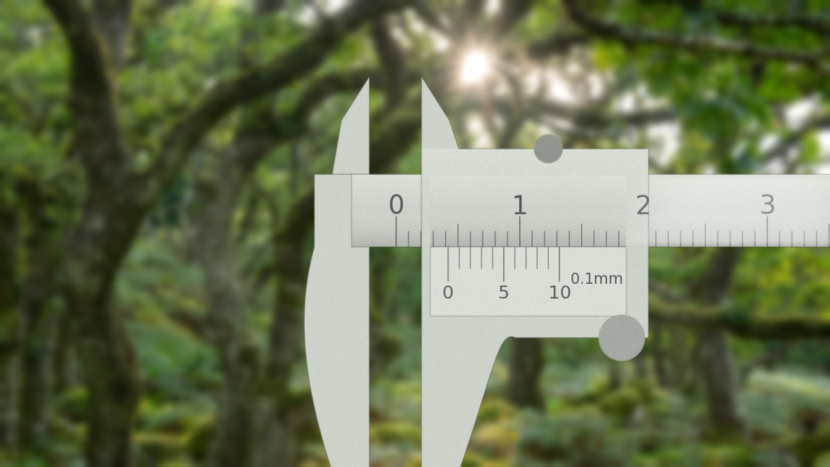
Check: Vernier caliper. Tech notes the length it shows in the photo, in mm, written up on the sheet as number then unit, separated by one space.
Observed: 4.2 mm
